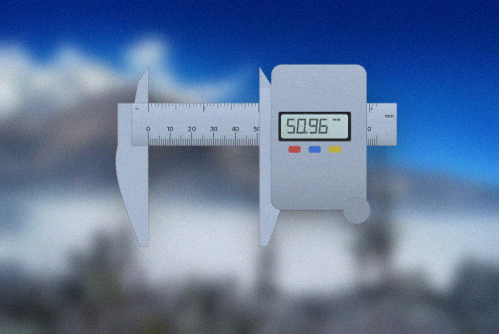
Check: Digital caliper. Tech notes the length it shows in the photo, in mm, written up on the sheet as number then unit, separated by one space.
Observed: 50.96 mm
